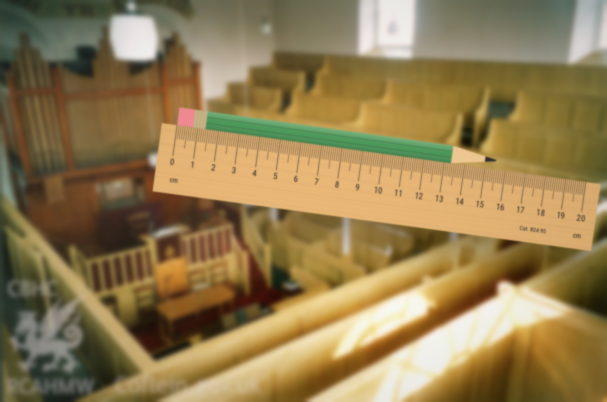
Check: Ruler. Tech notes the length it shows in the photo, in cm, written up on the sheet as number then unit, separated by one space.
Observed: 15.5 cm
